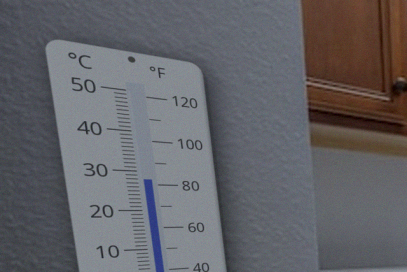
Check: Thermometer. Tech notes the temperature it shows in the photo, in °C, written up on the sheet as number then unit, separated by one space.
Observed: 28 °C
